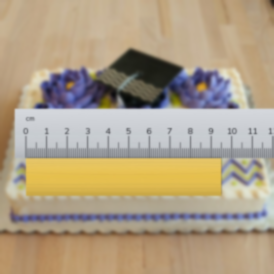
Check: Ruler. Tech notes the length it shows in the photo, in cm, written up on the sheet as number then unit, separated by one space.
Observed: 9.5 cm
